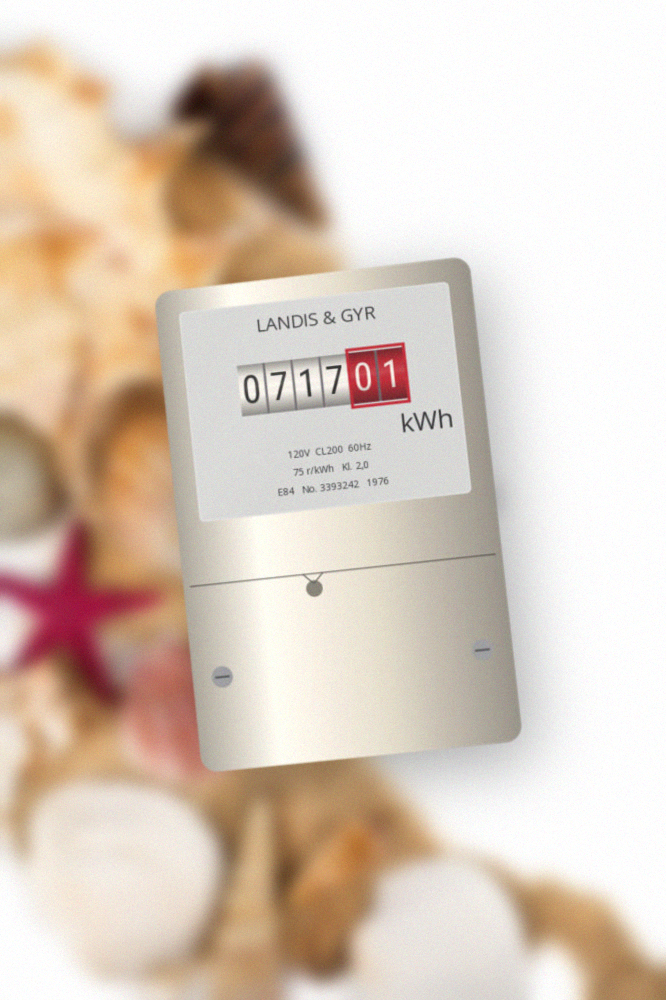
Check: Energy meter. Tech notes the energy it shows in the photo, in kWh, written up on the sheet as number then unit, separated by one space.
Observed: 717.01 kWh
